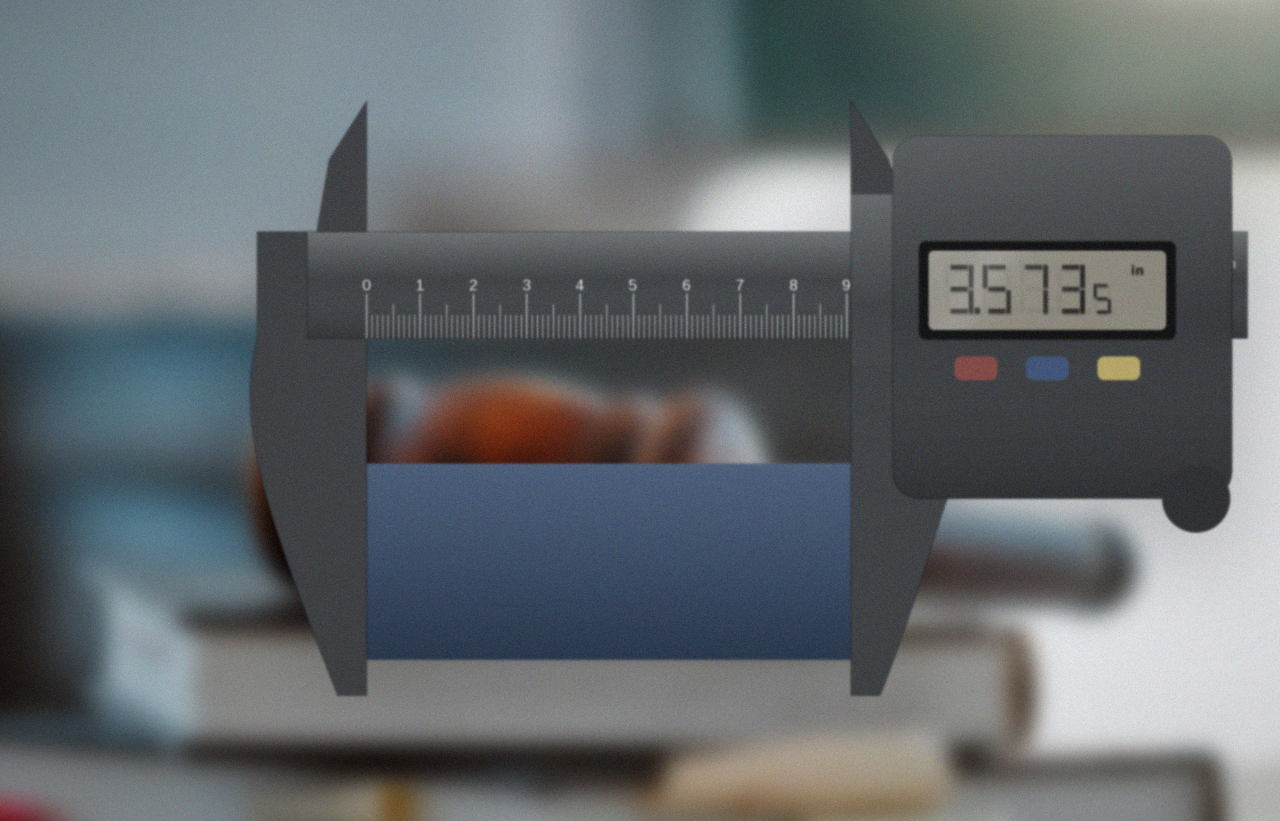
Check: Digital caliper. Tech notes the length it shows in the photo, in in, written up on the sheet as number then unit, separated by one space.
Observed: 3.5735 in
